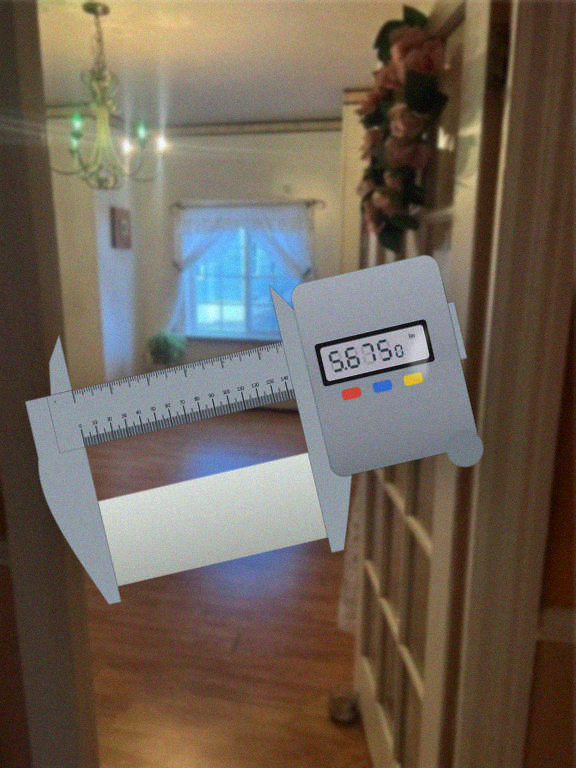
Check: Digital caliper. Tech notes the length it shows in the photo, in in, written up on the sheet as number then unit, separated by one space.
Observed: 5.6750 in
